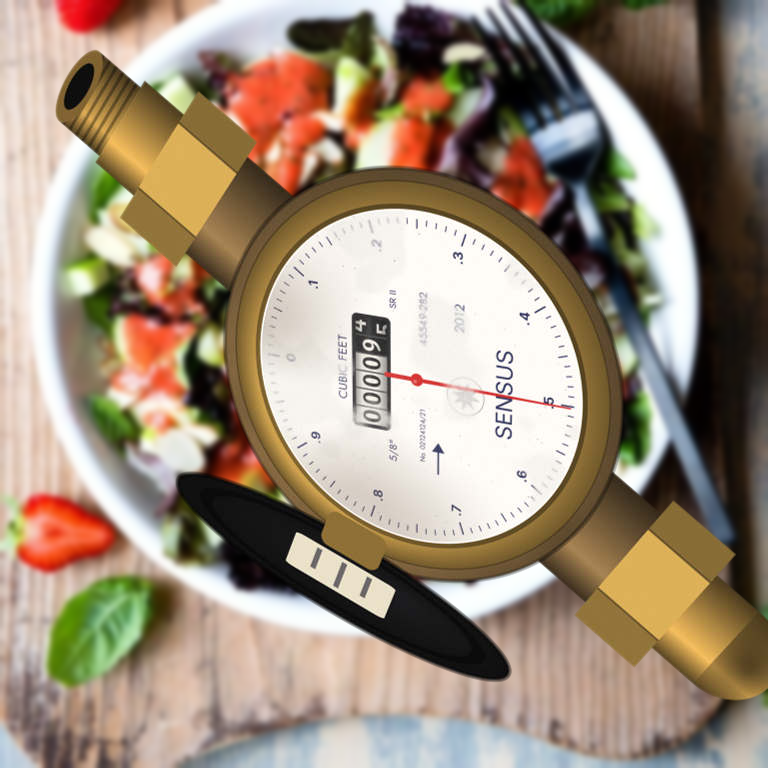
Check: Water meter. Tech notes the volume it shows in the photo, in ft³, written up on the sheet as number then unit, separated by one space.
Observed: 94.50 ft³
